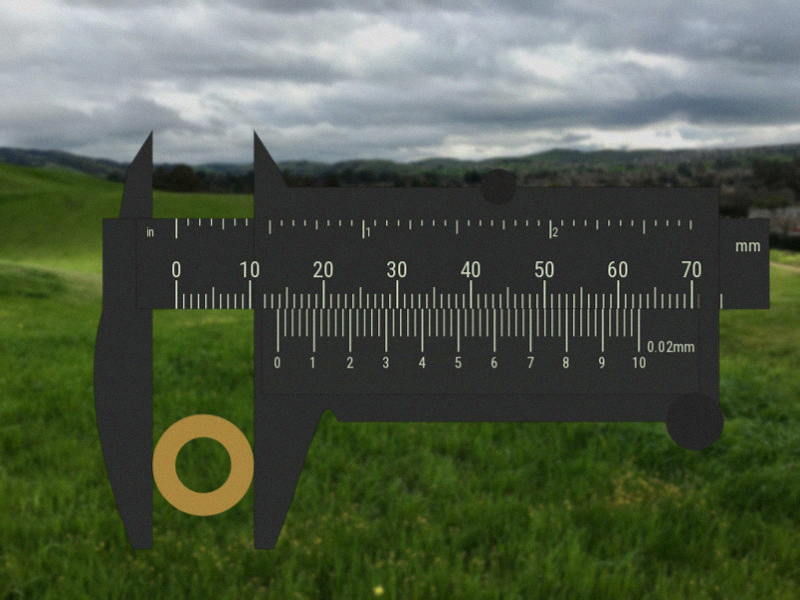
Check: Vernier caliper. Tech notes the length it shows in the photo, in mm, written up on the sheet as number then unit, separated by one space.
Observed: 13.8 mm
